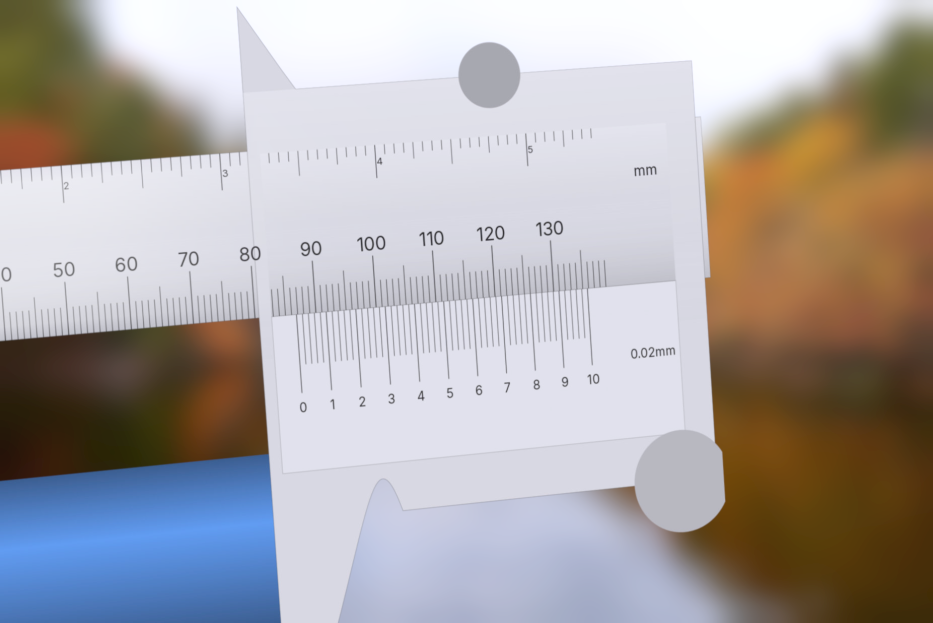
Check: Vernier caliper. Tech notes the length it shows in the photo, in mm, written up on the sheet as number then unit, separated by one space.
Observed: 86.8 mm
